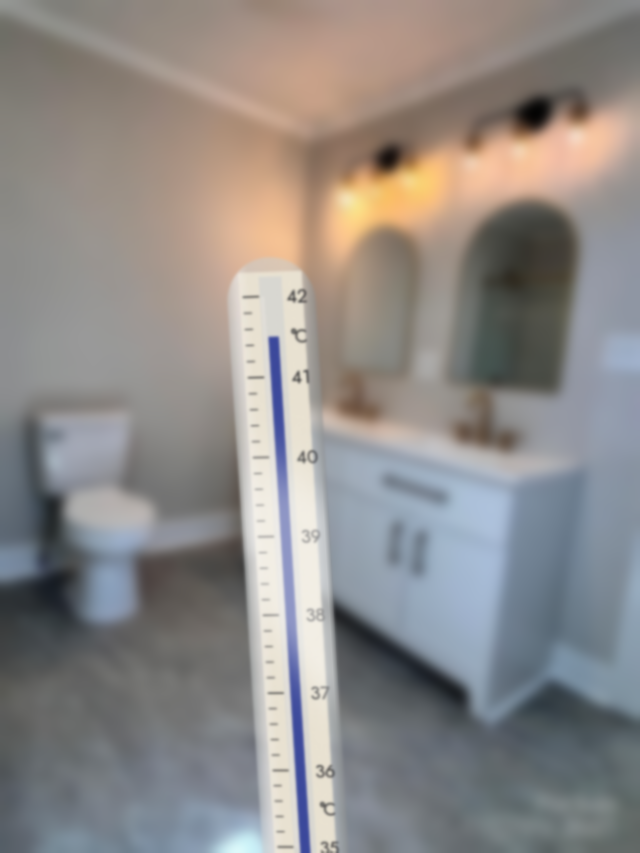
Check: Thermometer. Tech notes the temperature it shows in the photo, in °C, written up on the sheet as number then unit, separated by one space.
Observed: 41.5 °C
